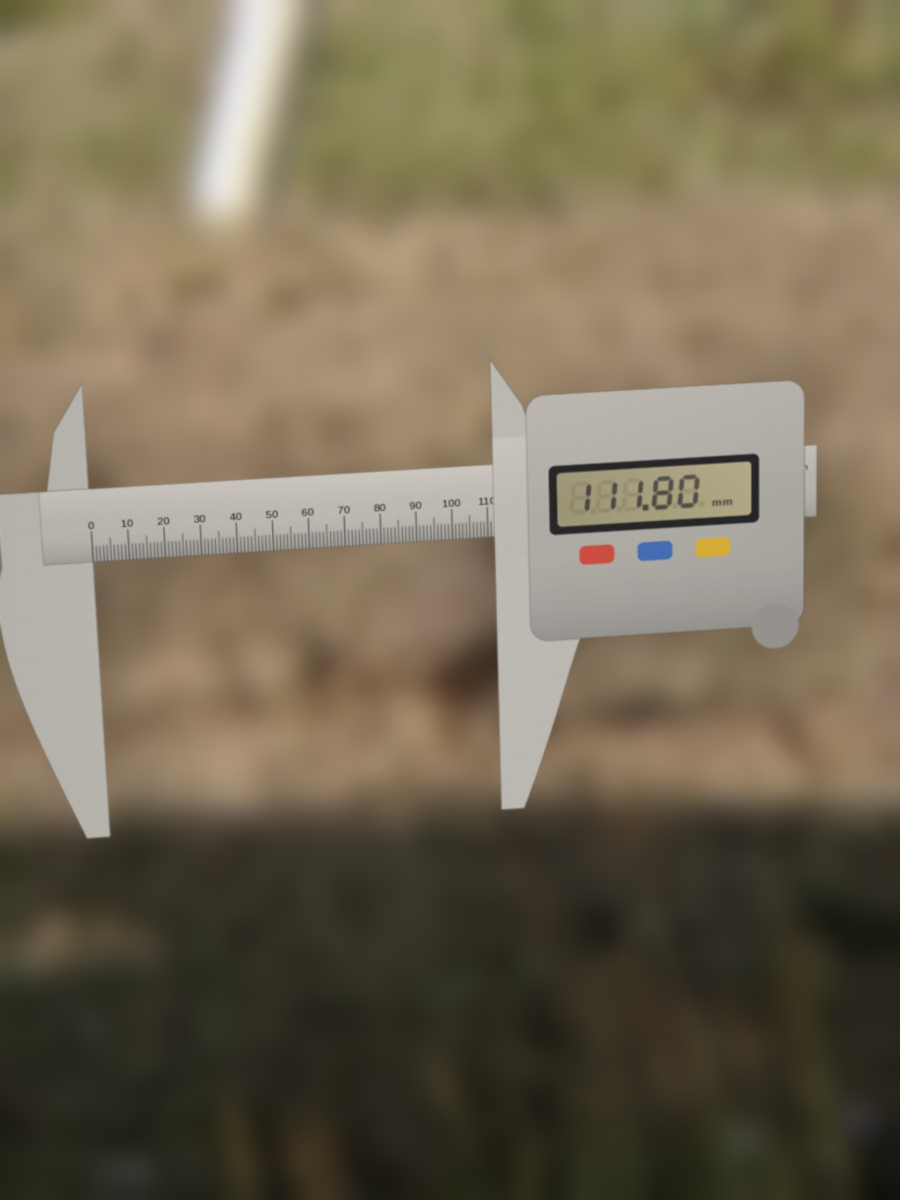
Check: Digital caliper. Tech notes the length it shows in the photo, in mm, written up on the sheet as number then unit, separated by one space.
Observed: 111.80 mm
